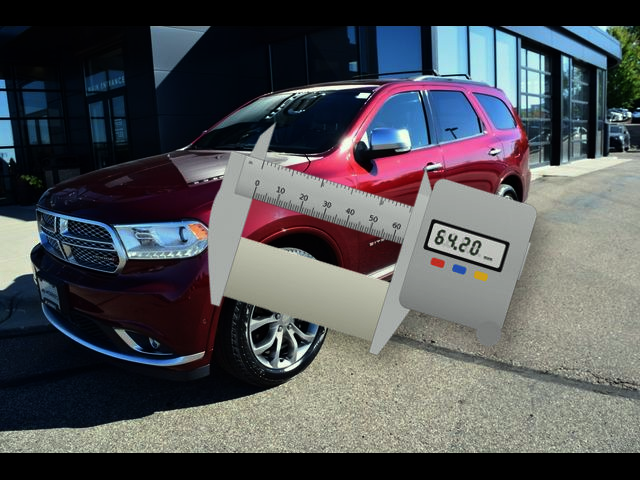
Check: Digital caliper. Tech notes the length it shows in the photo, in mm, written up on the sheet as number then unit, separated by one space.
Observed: 64.20 mm
